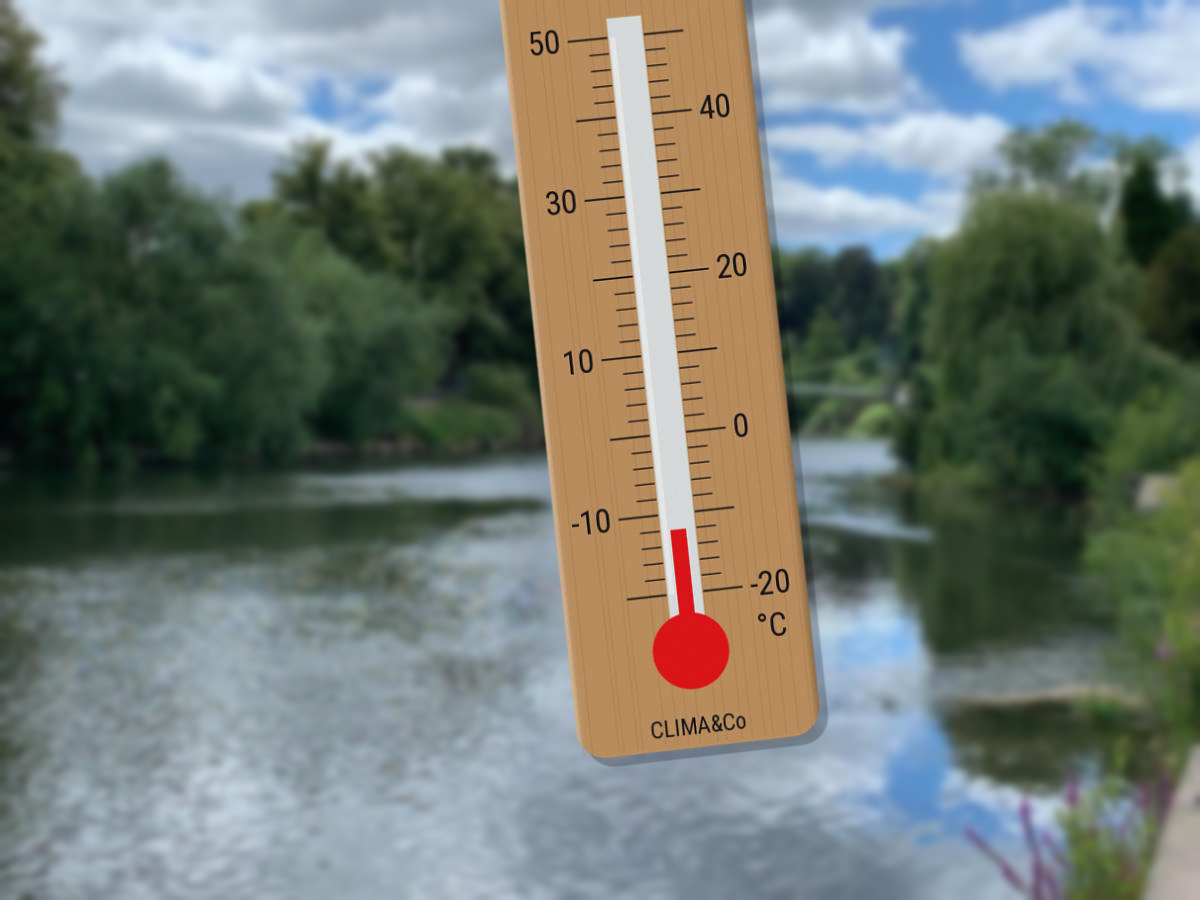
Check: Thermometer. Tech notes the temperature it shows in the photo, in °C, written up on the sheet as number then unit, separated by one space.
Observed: -12 °C
